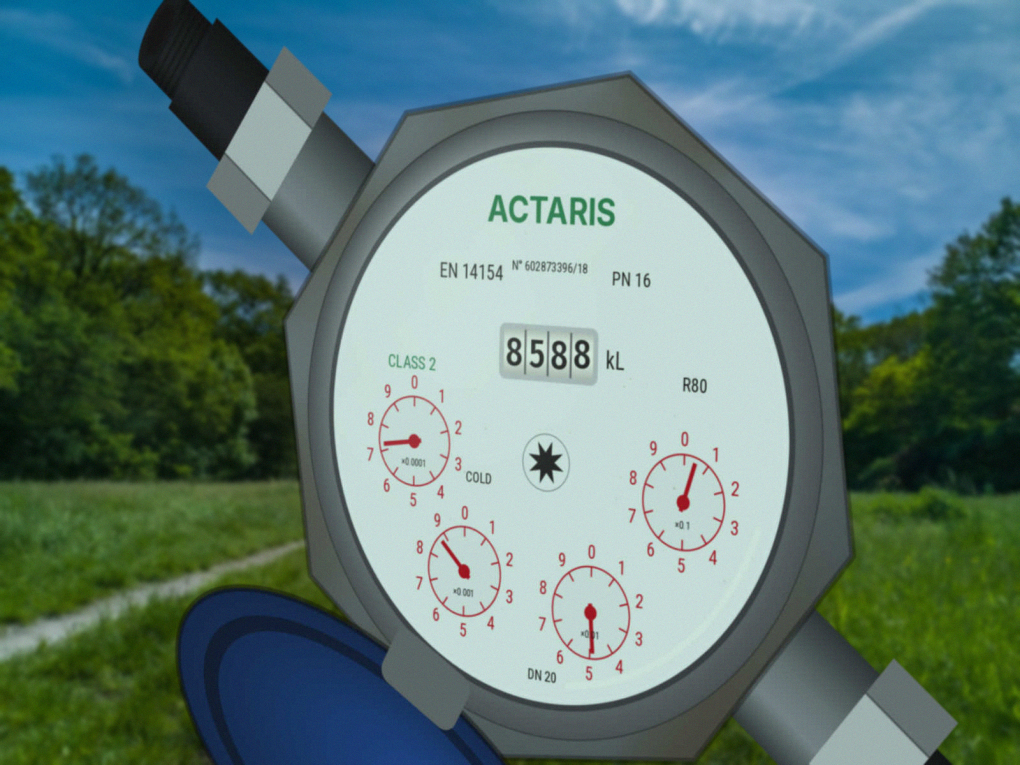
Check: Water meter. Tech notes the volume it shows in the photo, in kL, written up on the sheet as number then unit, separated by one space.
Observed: 8588.0487 kL
